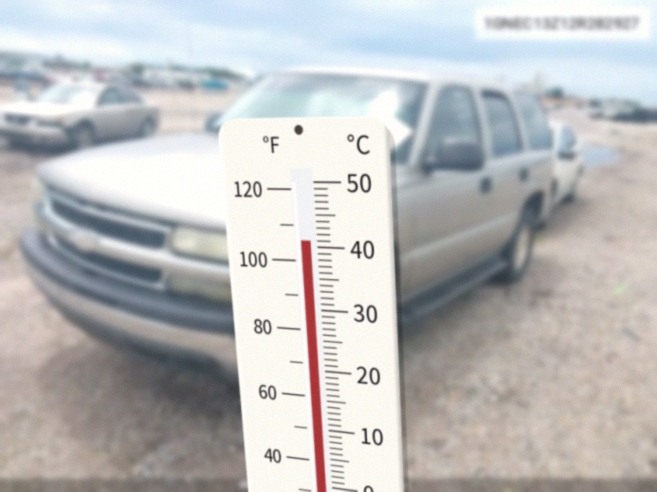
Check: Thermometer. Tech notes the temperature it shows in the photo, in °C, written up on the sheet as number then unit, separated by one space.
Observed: 41 °C
